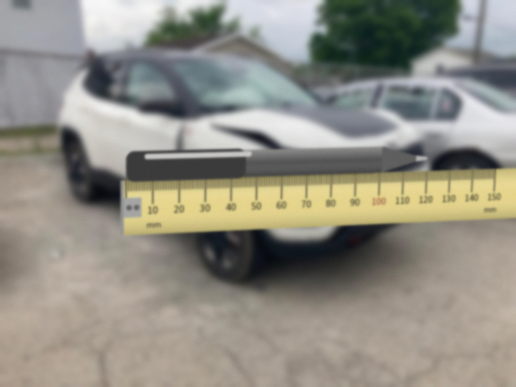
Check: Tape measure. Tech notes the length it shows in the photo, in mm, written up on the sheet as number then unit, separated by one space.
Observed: 120 mm
